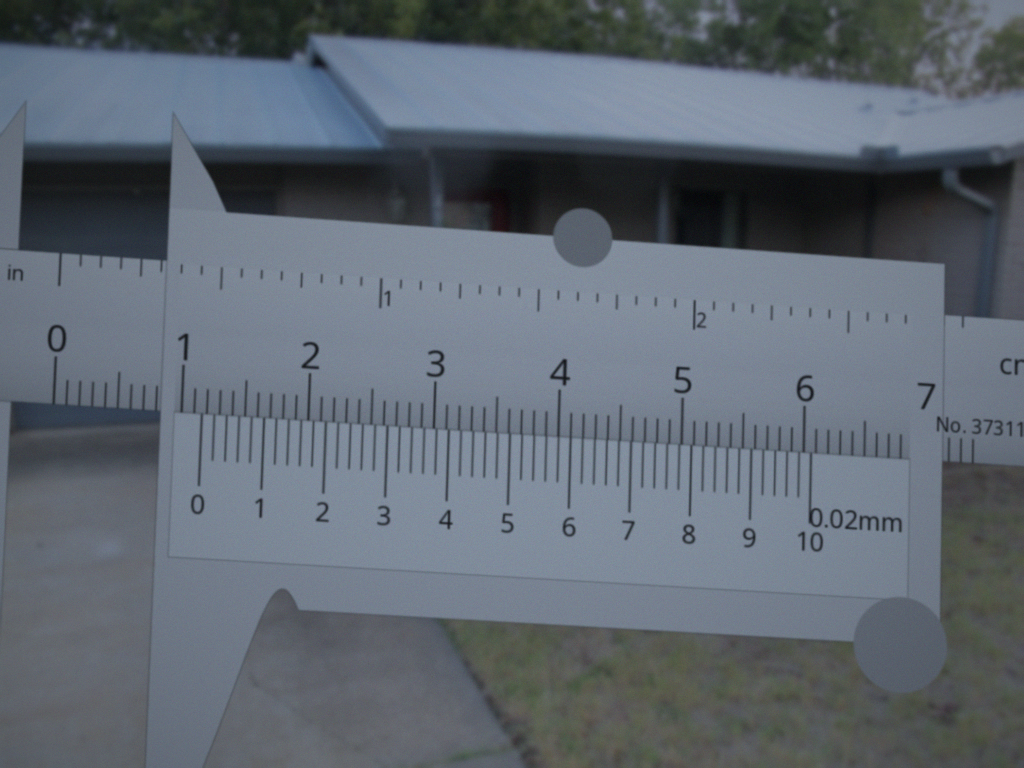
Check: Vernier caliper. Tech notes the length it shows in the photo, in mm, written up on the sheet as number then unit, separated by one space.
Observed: 11.6 mm
